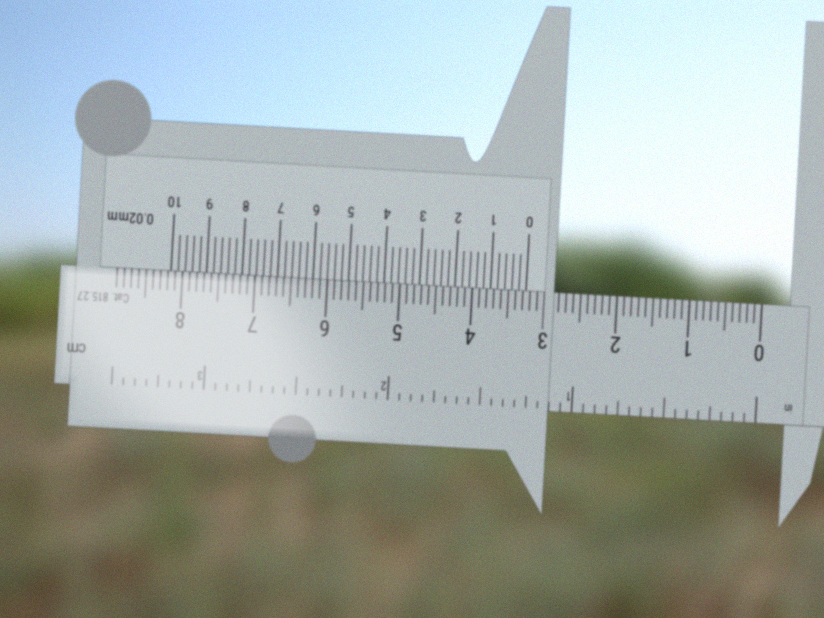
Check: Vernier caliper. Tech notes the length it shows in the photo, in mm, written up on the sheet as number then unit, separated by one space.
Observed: 32.6 mm
